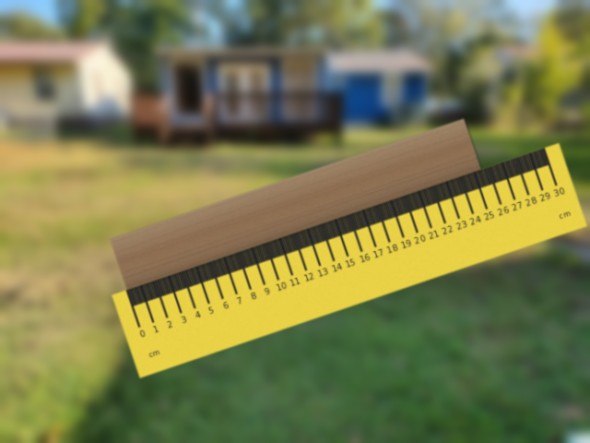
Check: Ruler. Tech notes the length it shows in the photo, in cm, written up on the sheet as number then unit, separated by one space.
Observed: 25.5 cm
